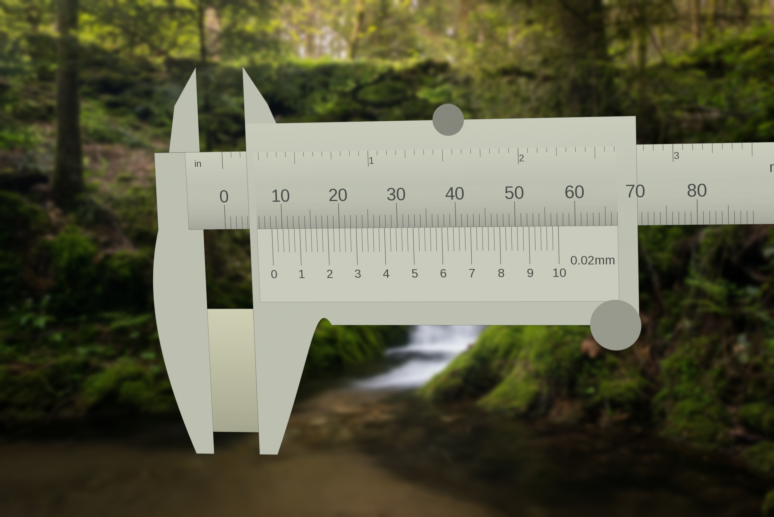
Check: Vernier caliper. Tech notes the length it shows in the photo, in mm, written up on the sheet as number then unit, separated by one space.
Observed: 8.2 mm
